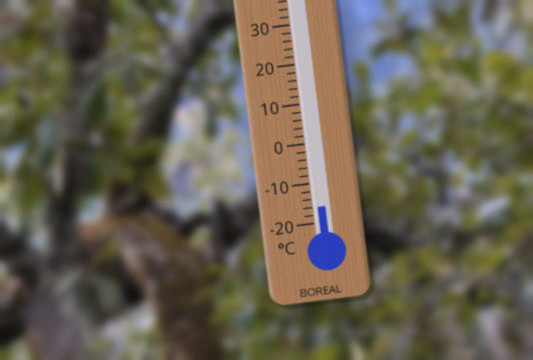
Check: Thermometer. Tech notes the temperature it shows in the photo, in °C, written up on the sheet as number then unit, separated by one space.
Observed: -16 °C
